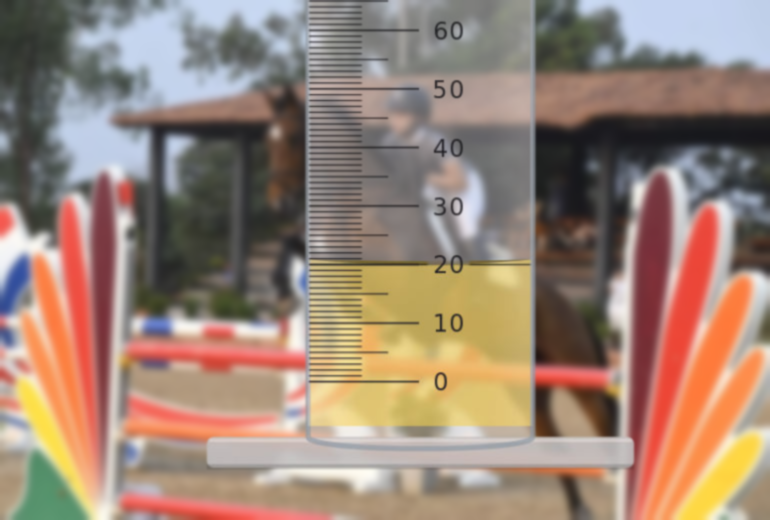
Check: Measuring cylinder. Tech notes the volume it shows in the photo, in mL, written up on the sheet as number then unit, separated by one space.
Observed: 20 mL
